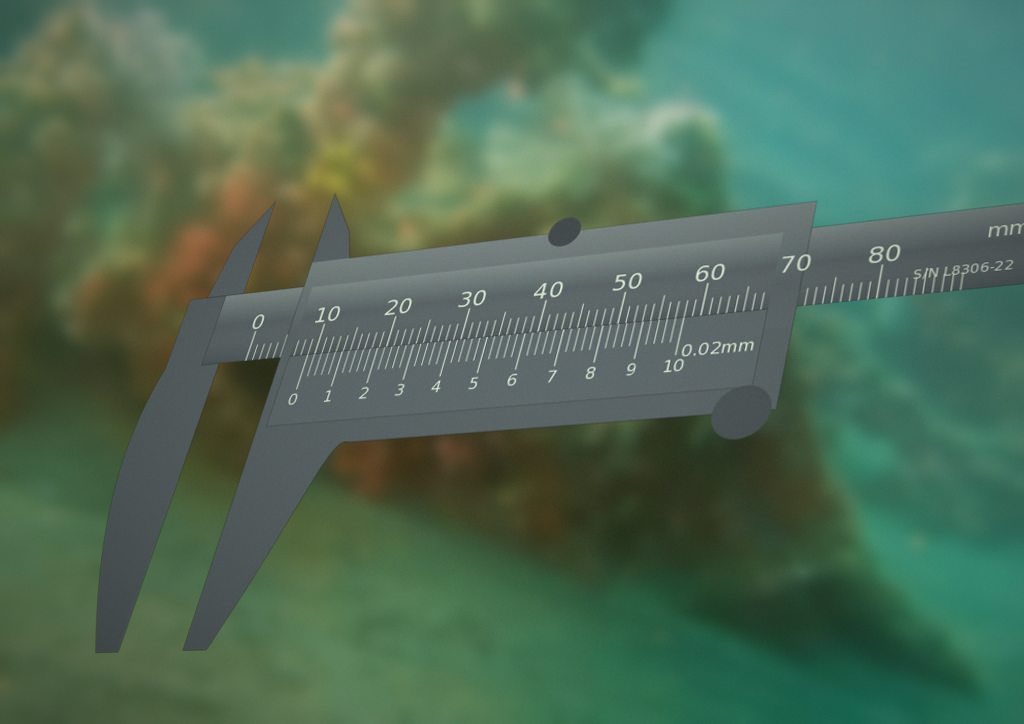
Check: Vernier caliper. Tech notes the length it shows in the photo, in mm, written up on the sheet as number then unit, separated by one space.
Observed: 9.0 mm
